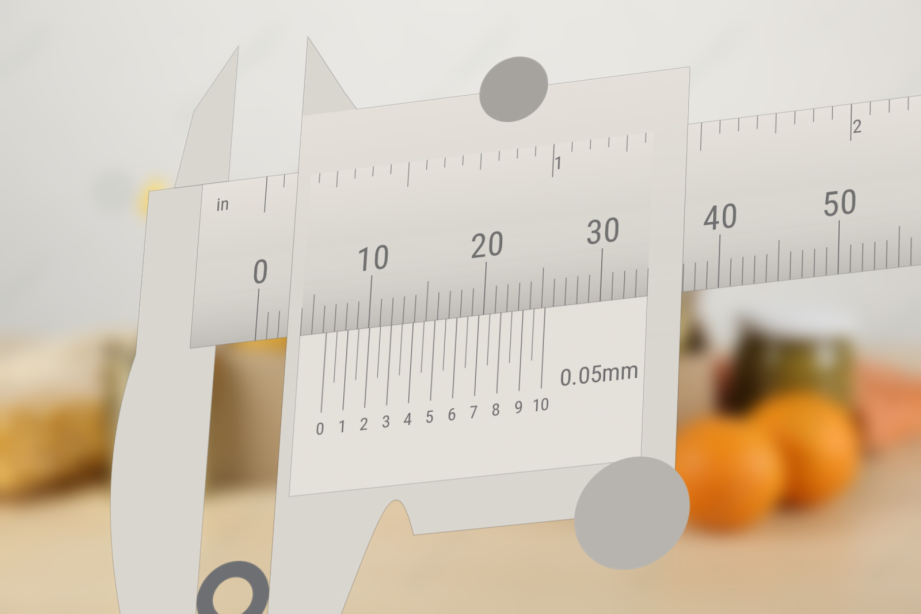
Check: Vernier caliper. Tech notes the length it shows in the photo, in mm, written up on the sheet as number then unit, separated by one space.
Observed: 6.3 mm
